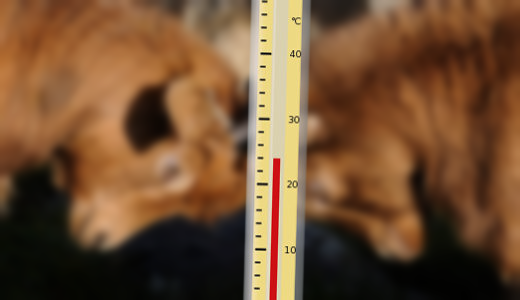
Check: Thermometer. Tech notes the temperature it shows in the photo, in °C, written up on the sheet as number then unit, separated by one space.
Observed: 24 °C
